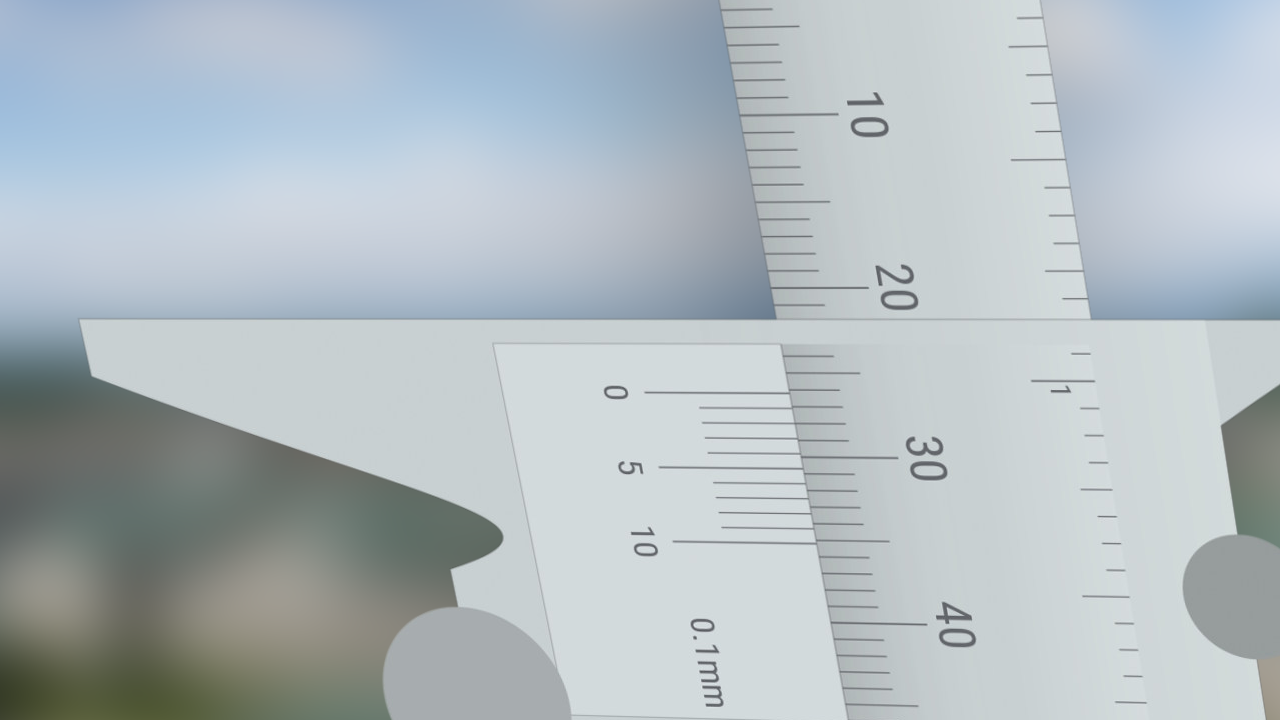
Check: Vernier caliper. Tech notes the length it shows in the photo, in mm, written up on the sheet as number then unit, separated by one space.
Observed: 26.2 mm
